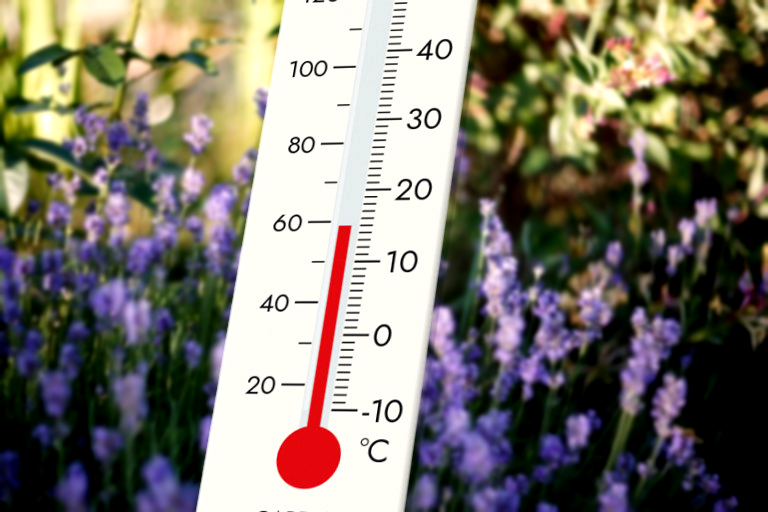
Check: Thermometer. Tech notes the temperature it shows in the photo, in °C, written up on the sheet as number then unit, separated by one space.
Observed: 15 °C
